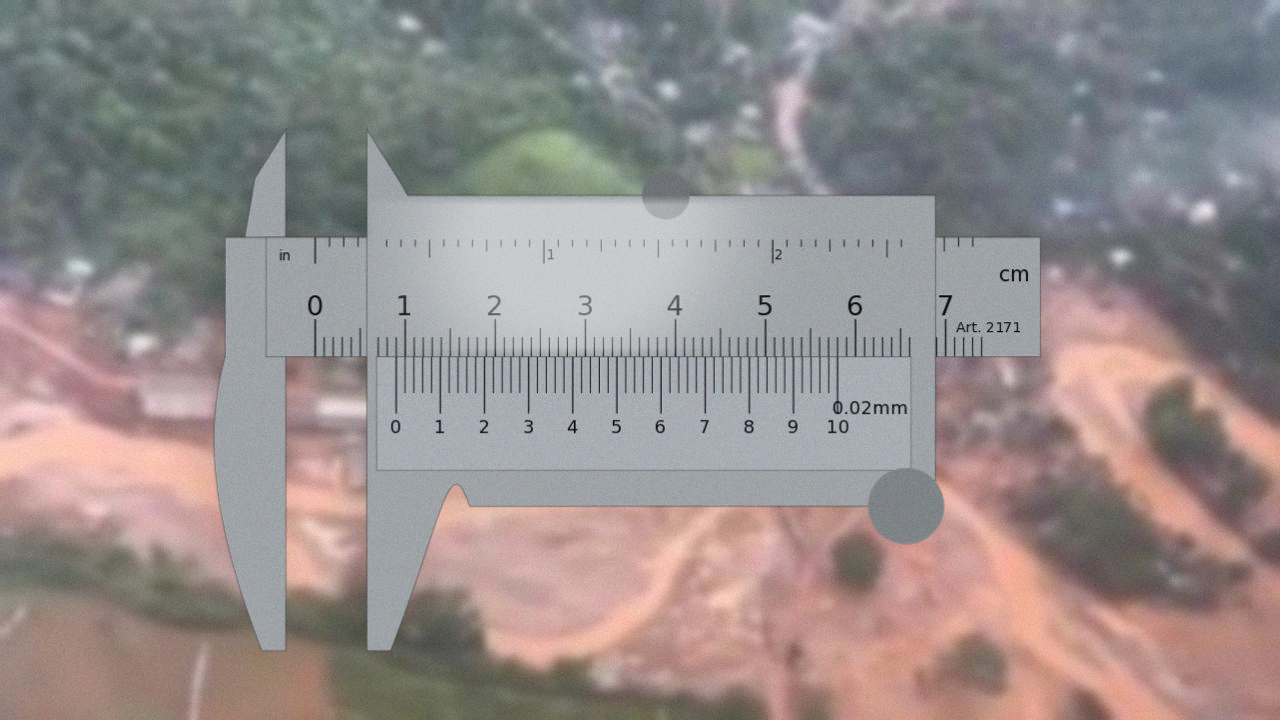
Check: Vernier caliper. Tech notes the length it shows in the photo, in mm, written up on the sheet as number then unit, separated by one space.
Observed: 9.0 mm
